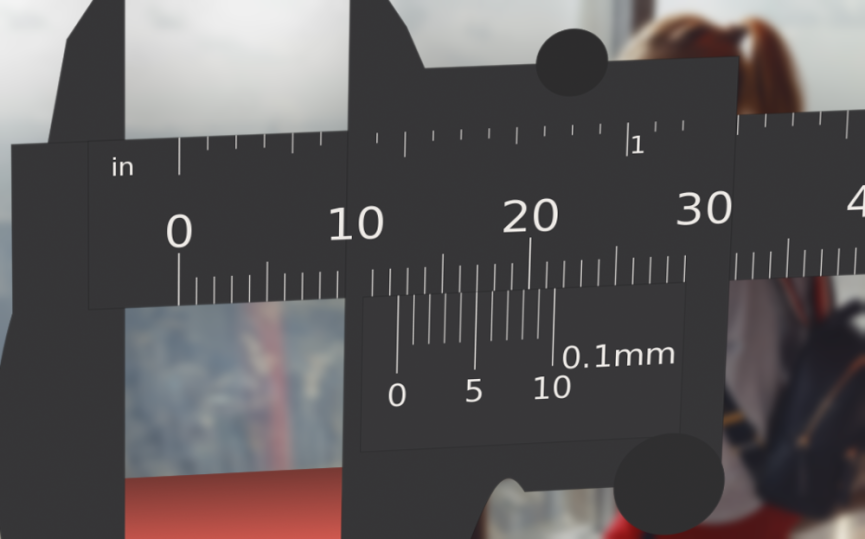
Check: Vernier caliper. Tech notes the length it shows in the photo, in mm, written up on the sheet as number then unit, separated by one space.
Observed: 12.5 mm
